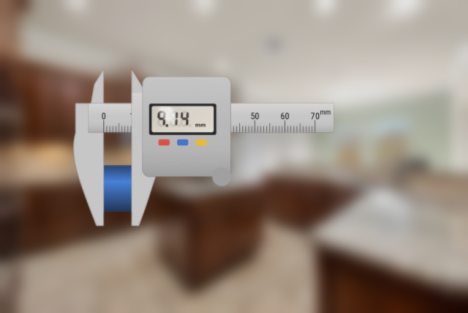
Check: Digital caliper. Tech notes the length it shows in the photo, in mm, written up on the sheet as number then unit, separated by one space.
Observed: 9.14 mm
